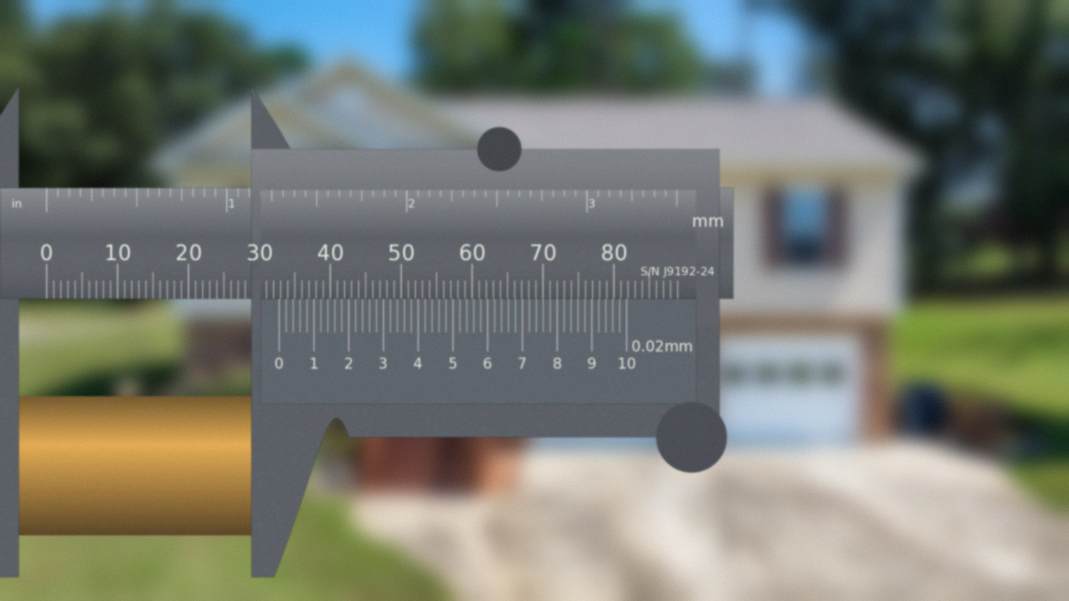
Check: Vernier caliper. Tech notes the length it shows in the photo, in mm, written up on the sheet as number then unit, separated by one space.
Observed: 32.8 mm
